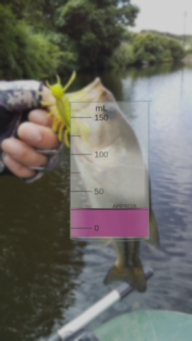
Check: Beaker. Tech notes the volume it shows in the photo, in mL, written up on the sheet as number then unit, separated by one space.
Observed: 25 mL
